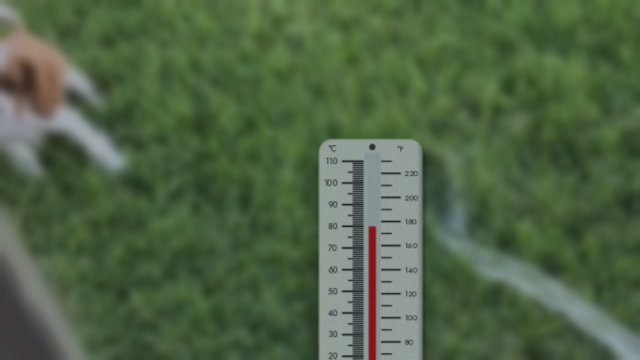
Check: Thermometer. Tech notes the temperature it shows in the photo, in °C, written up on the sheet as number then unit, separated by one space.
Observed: 80 °C
